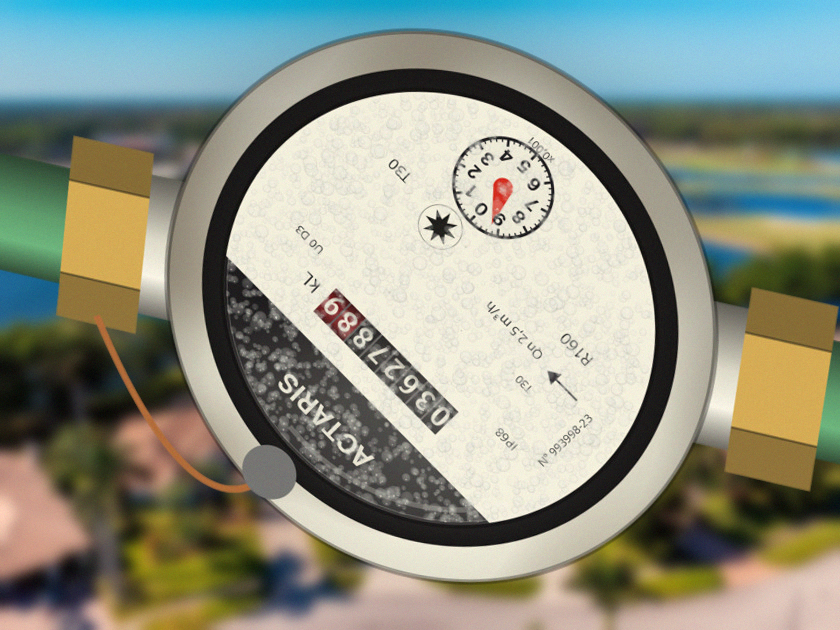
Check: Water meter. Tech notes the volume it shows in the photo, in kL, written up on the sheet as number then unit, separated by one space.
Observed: 36278.889 kL
